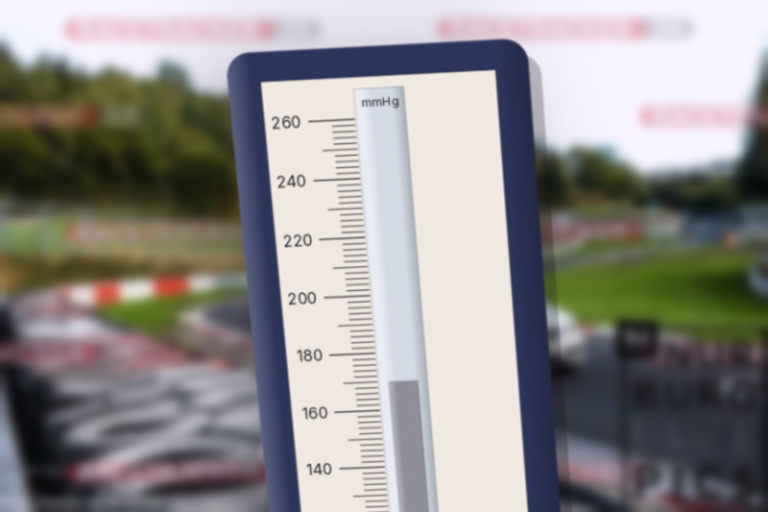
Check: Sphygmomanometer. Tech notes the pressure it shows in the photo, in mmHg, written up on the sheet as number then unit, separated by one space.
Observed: 170 mmHg
